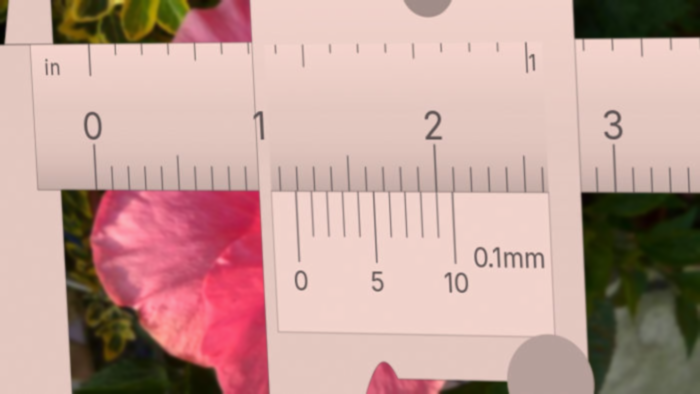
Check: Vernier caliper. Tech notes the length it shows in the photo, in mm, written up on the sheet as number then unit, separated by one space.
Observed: 11.9 mm
